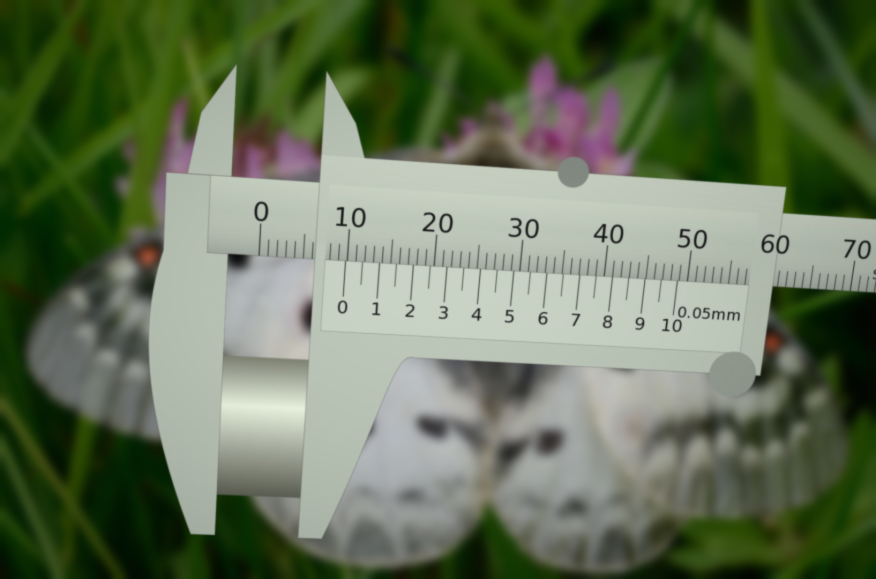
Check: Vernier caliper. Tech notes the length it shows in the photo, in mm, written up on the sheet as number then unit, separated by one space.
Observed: 9.8 mm
